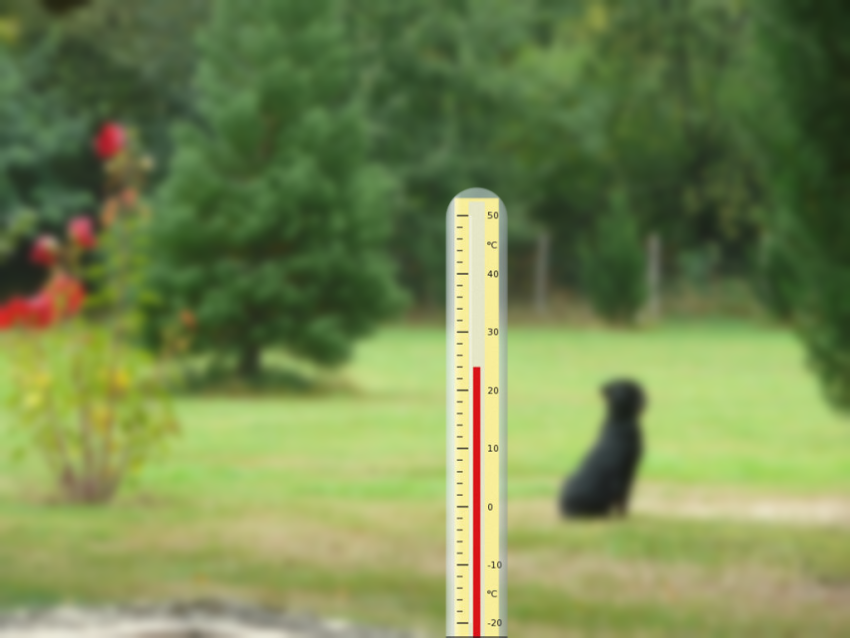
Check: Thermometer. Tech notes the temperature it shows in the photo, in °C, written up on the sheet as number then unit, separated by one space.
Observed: 24 °C
